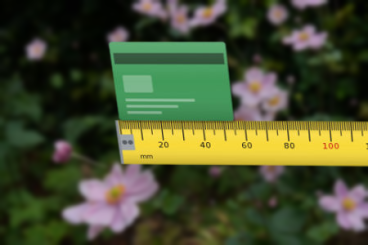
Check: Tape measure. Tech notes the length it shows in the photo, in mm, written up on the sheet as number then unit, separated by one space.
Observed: 55 mm
